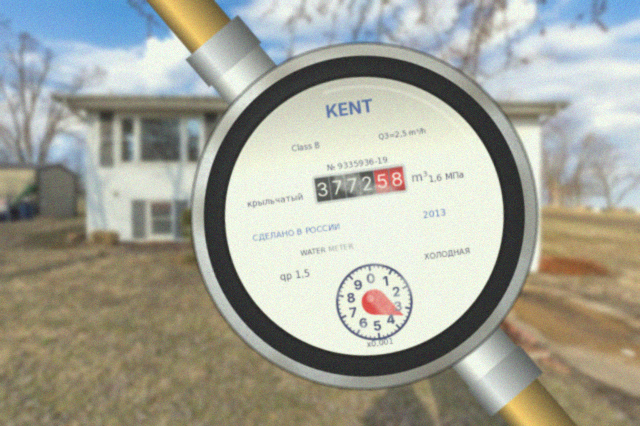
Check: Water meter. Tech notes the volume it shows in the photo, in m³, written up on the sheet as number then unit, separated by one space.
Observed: 3772.583 m³
